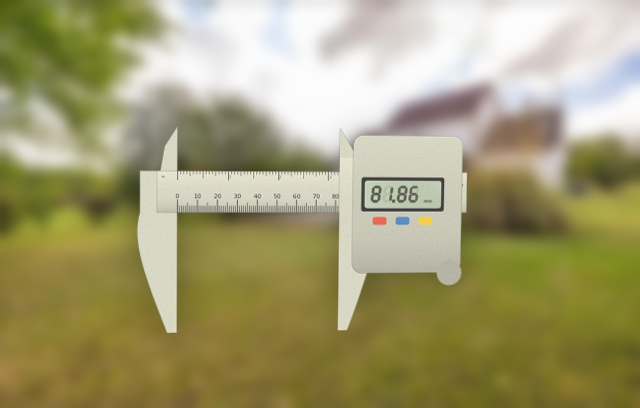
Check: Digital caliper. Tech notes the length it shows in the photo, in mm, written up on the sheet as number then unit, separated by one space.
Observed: 81.86 mm
